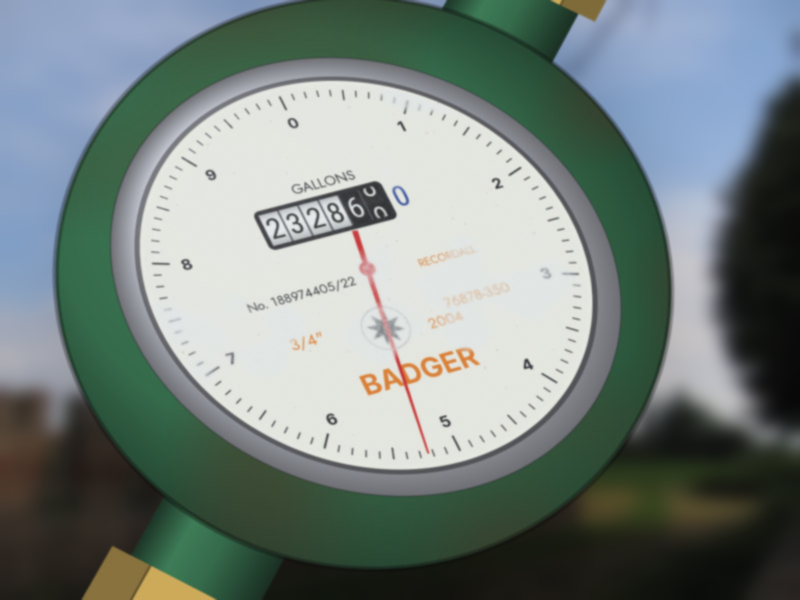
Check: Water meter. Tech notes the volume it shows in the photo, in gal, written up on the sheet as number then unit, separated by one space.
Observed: 2328685.2 gal
